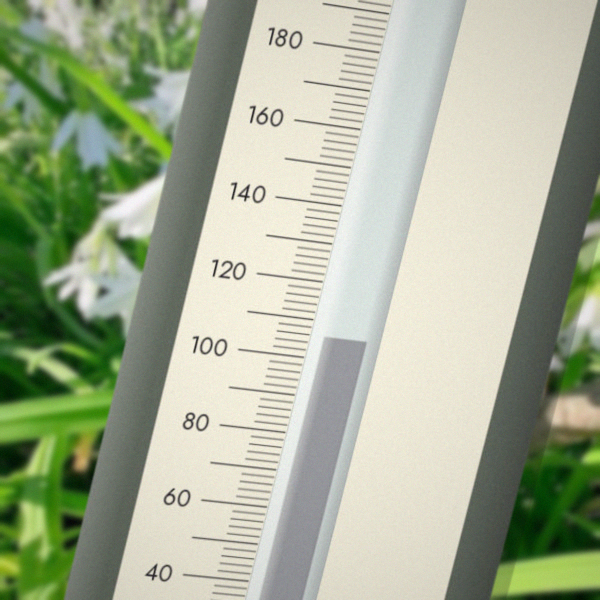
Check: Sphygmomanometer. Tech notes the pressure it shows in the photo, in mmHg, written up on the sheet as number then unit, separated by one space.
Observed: 106 mmHg
